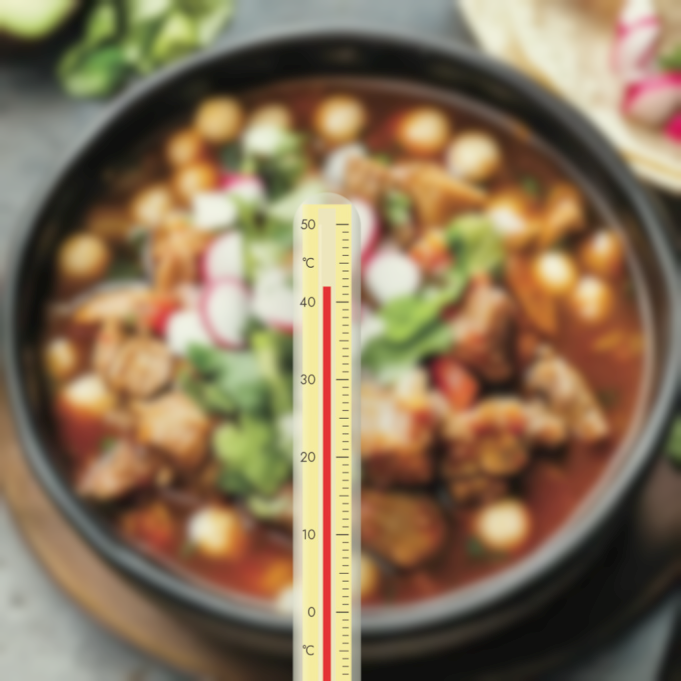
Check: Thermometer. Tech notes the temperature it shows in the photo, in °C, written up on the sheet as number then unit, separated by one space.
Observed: 42 °C
